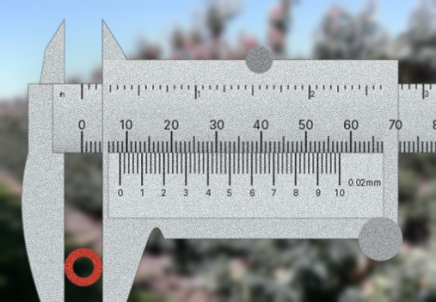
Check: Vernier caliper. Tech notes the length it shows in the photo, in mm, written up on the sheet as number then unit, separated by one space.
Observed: 8.5 mm
